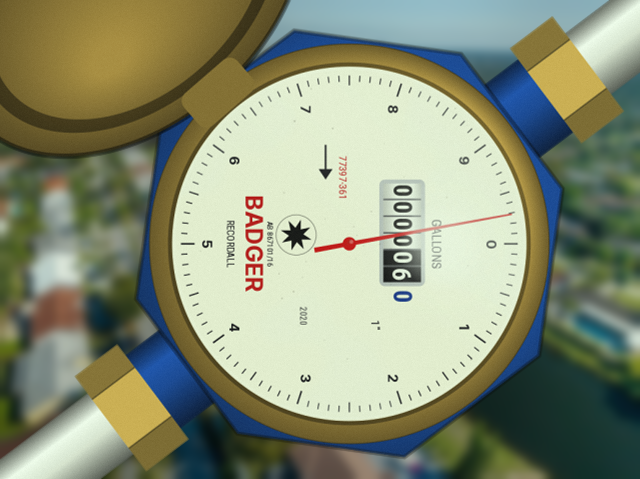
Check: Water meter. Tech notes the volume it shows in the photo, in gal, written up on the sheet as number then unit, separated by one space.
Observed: 59.7 gal
